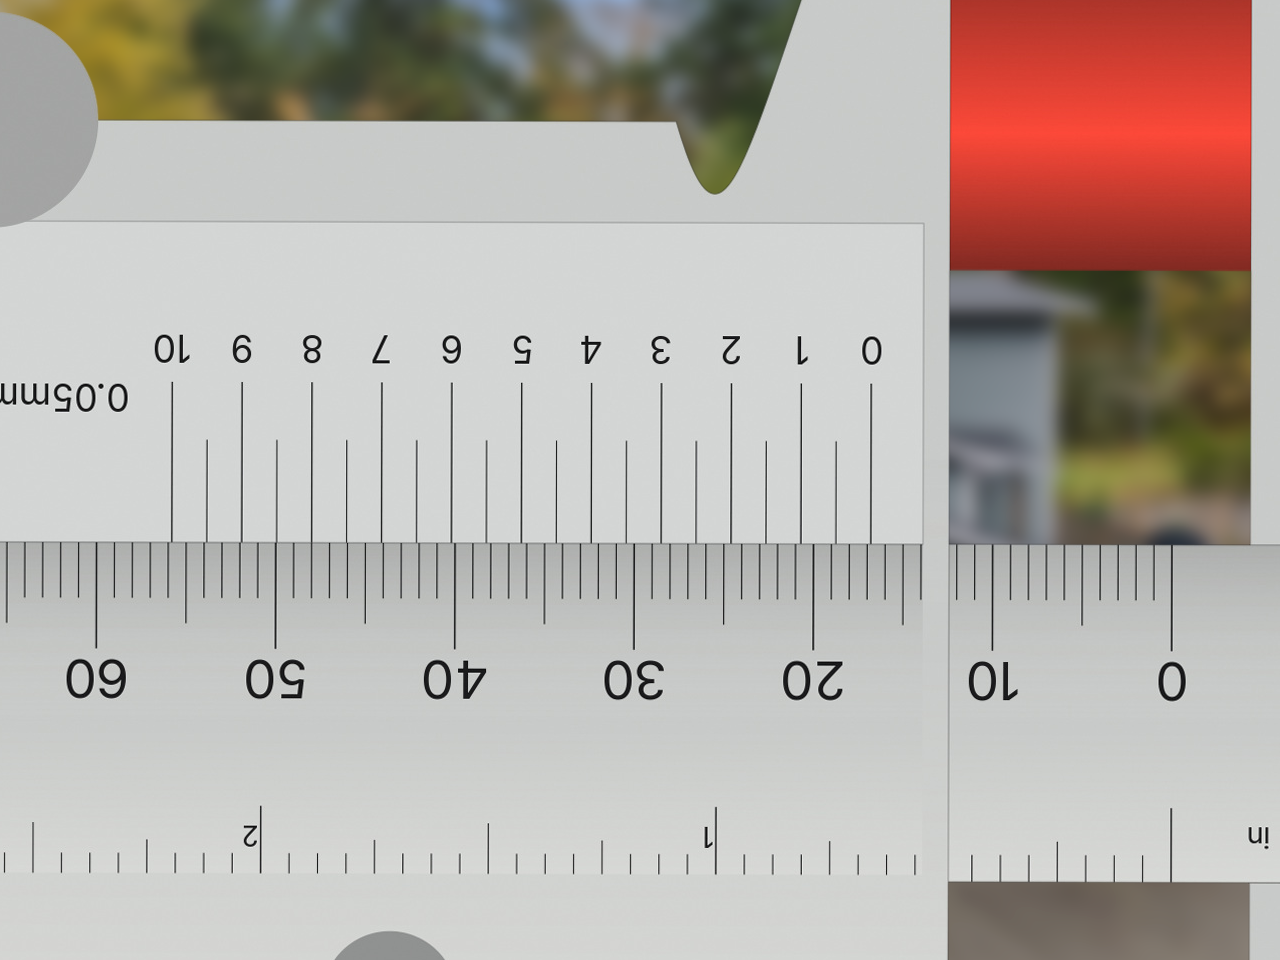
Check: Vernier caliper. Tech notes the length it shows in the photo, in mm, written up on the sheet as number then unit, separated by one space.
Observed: 16.8 mm
